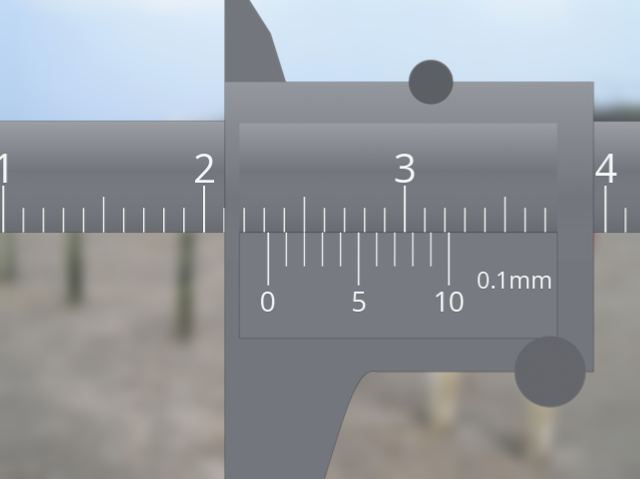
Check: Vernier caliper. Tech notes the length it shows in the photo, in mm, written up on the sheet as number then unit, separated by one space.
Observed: 23.2 mm
